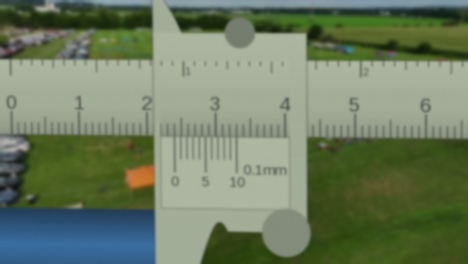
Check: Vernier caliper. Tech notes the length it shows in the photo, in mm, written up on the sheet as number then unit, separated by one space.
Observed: 24.0 mm
